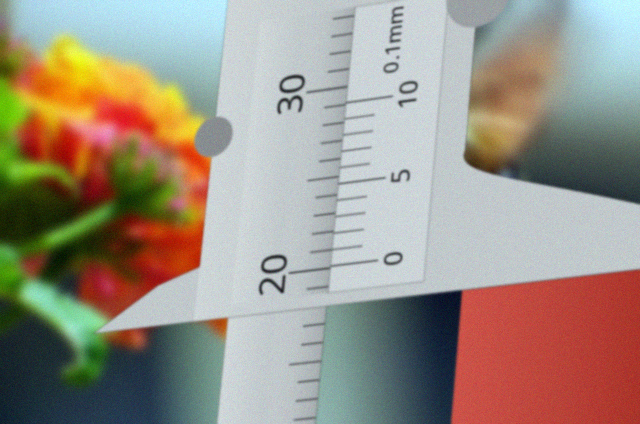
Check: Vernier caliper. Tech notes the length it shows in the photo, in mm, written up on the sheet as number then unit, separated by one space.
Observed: 20.1 mm
